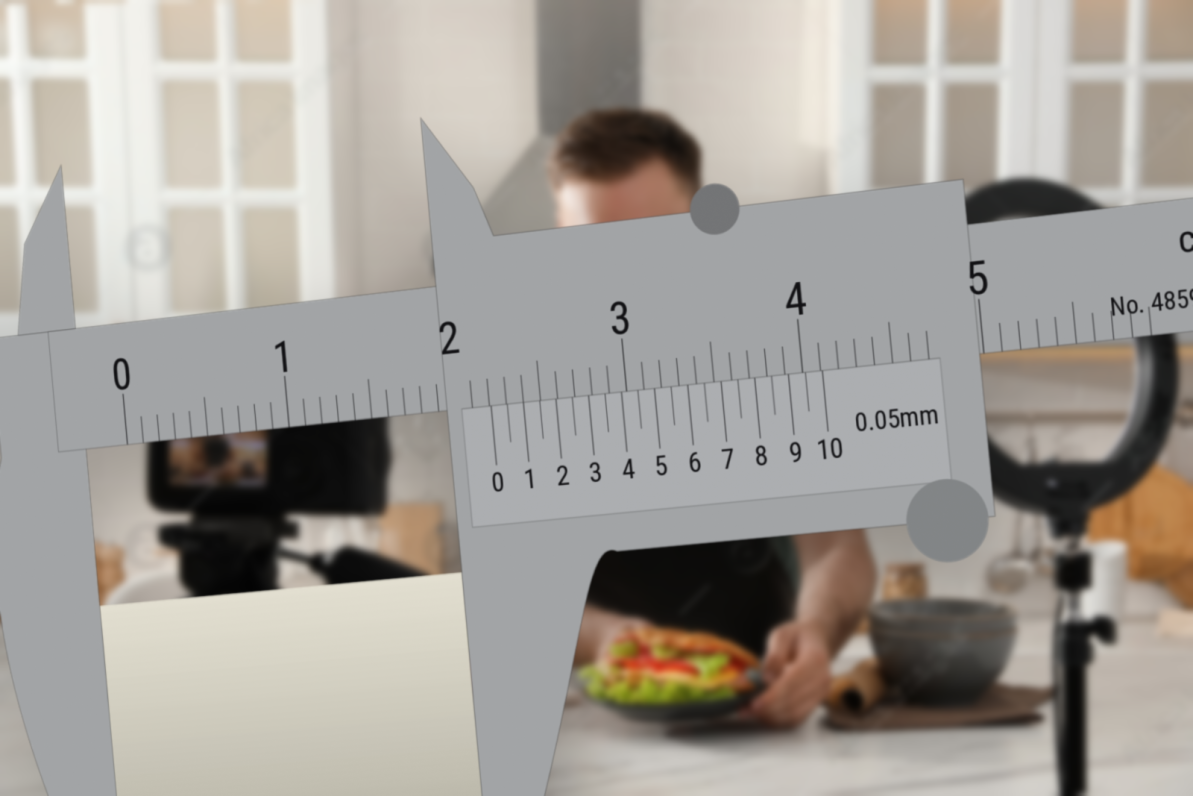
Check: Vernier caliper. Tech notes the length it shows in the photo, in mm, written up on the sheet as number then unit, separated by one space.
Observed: 22.1 mm
